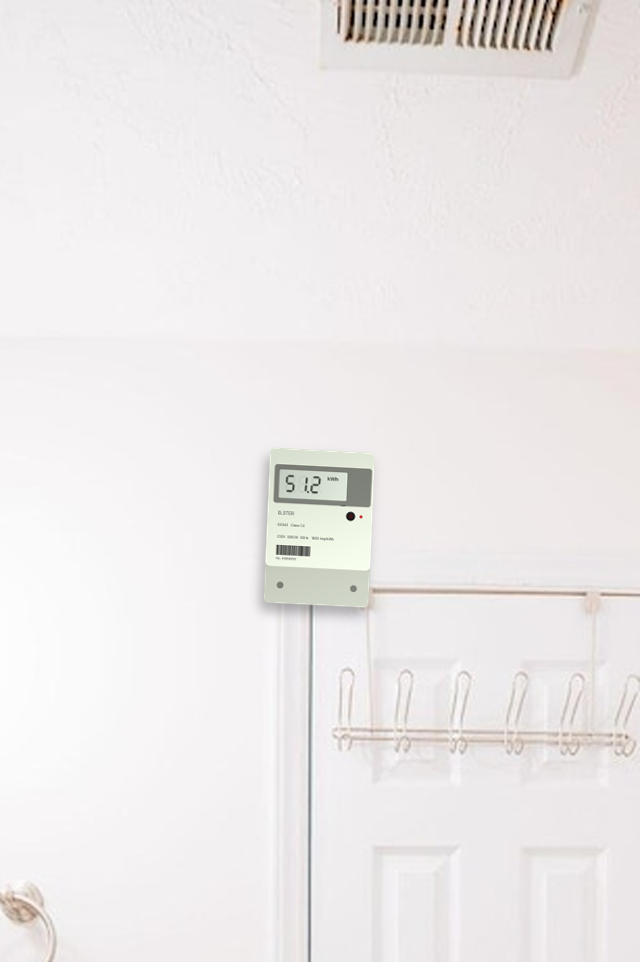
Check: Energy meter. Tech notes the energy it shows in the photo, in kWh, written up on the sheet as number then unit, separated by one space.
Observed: 51.2 kWh
